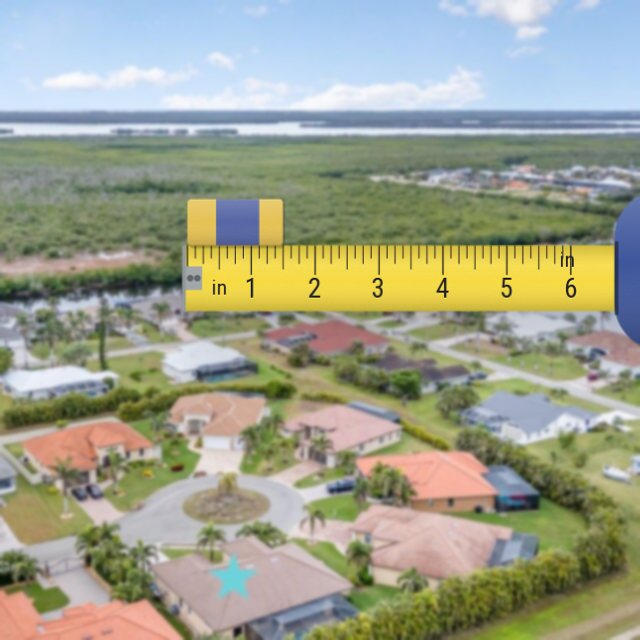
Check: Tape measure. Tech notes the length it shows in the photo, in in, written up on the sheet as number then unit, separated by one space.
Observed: 1.5 in
